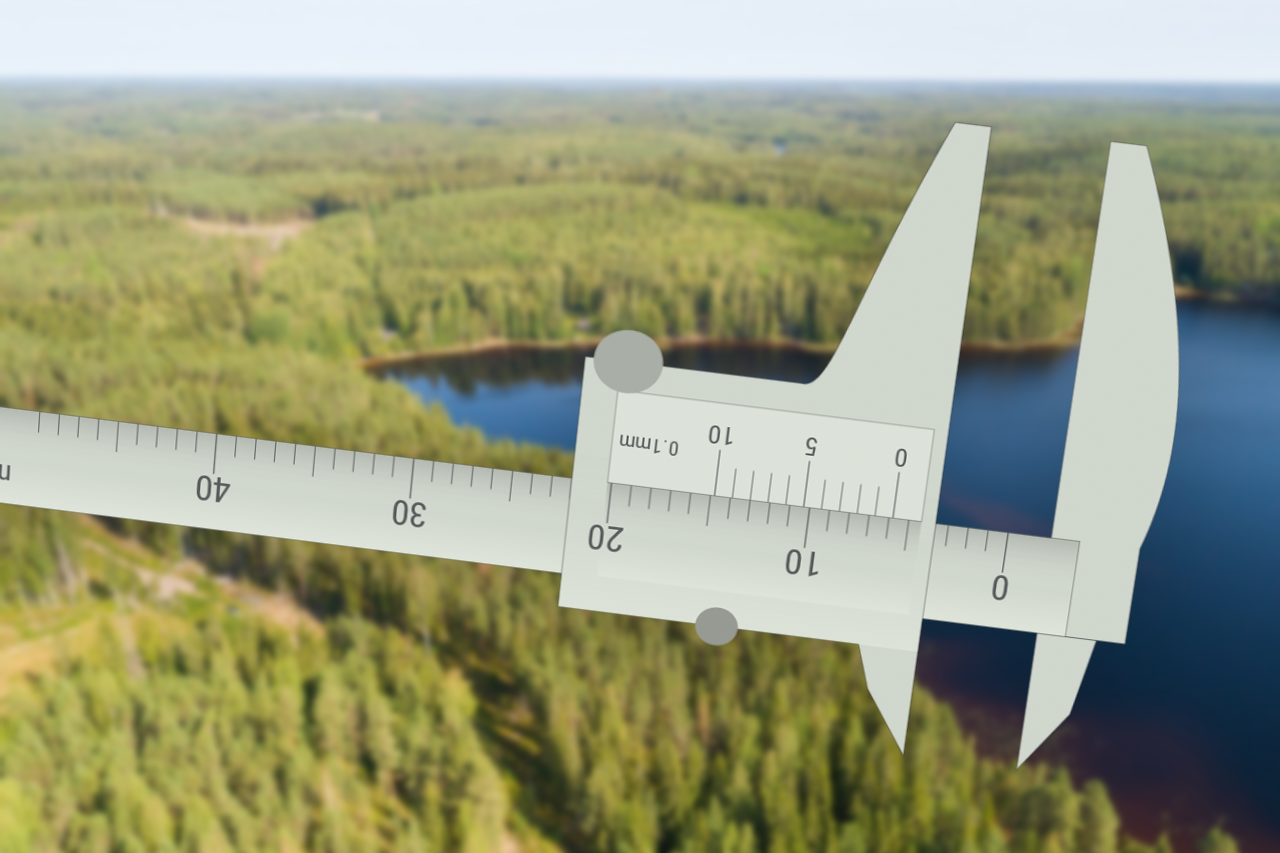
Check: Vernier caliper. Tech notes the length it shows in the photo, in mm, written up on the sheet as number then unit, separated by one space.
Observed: 5.8 mm
